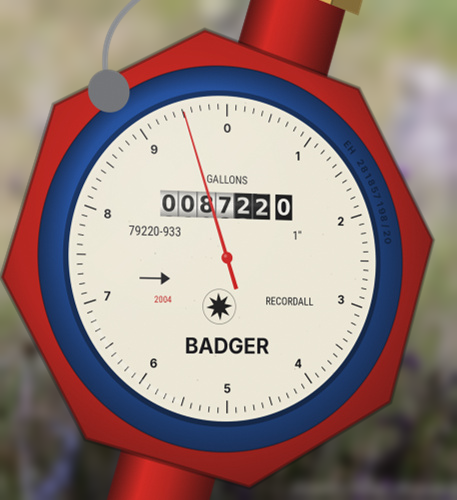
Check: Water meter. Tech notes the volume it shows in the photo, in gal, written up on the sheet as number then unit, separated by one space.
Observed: 87219.5 gal
